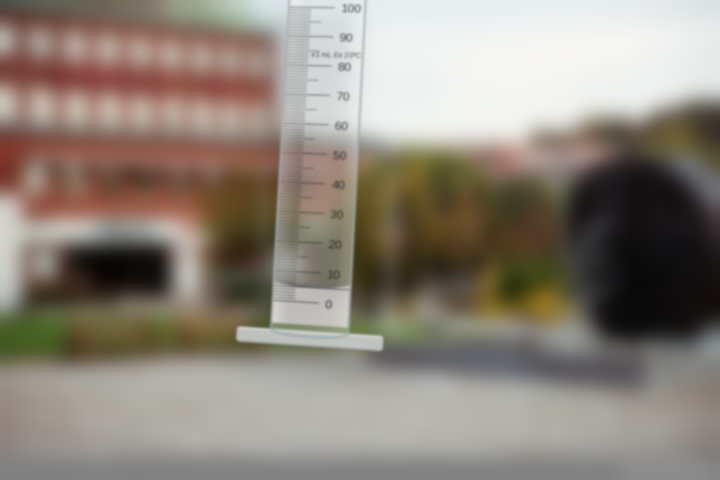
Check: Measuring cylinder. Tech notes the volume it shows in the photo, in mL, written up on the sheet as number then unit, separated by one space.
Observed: 5 mL
